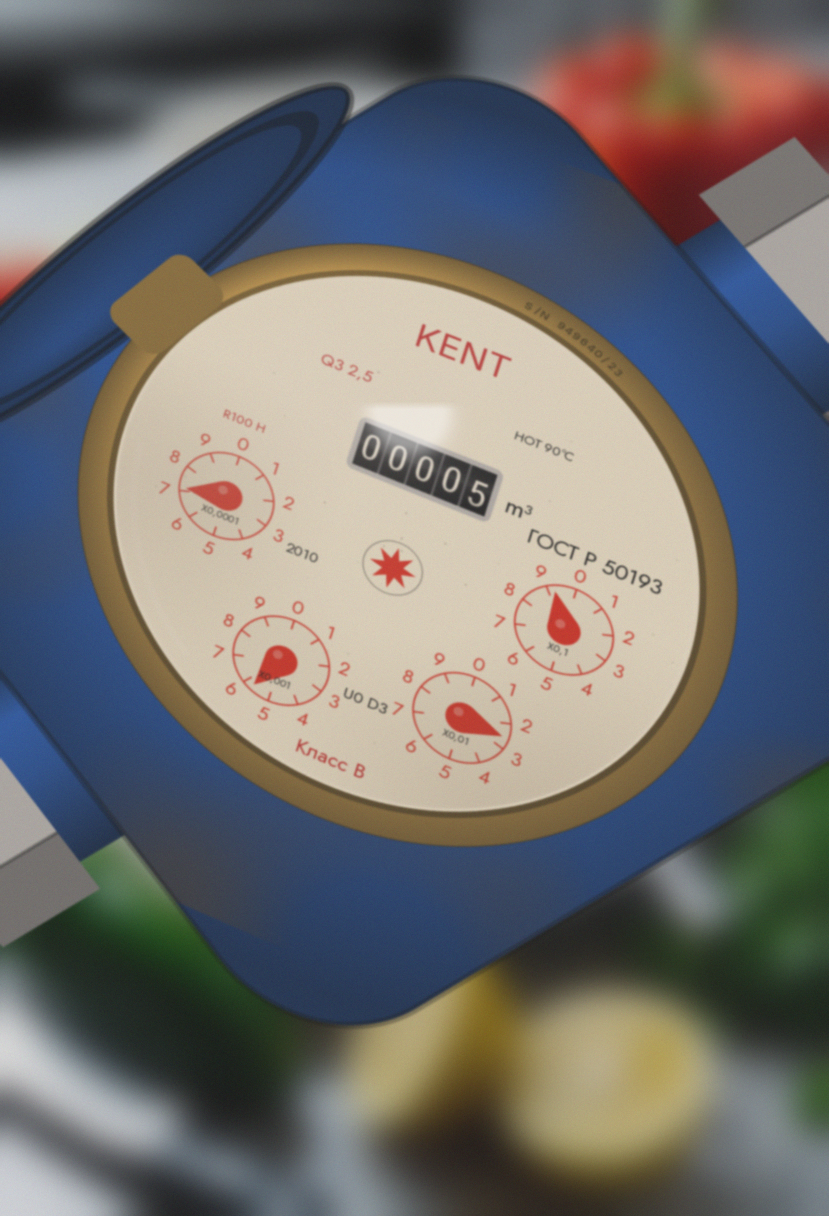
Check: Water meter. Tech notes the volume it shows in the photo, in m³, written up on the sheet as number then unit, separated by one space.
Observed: 4.9257 m³
